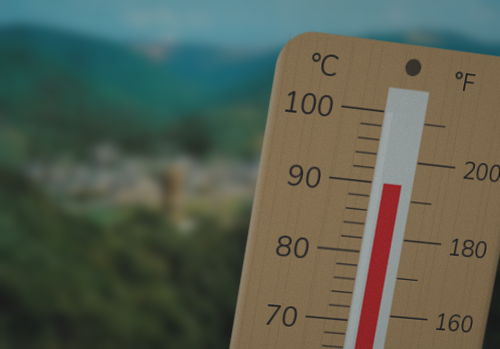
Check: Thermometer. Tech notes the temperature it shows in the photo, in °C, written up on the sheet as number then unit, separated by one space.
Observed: 90 °C
